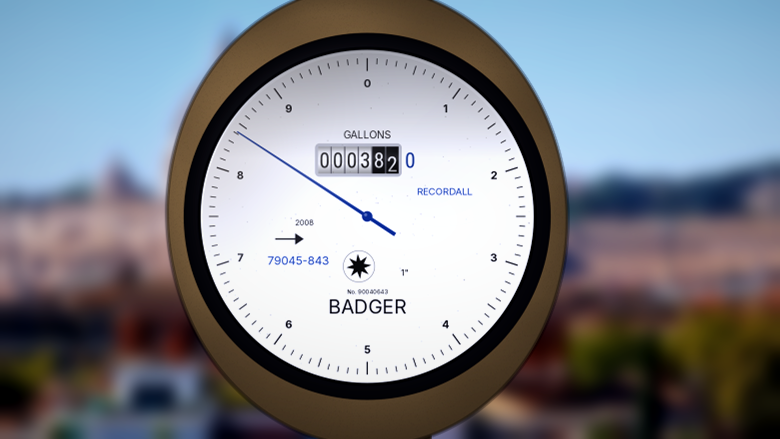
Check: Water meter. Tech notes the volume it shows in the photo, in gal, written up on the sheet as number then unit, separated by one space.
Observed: 3818.4 gal
